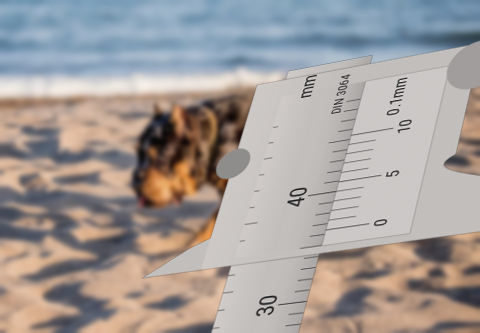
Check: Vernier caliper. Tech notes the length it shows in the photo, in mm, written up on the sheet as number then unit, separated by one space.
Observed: 36.4 mm
